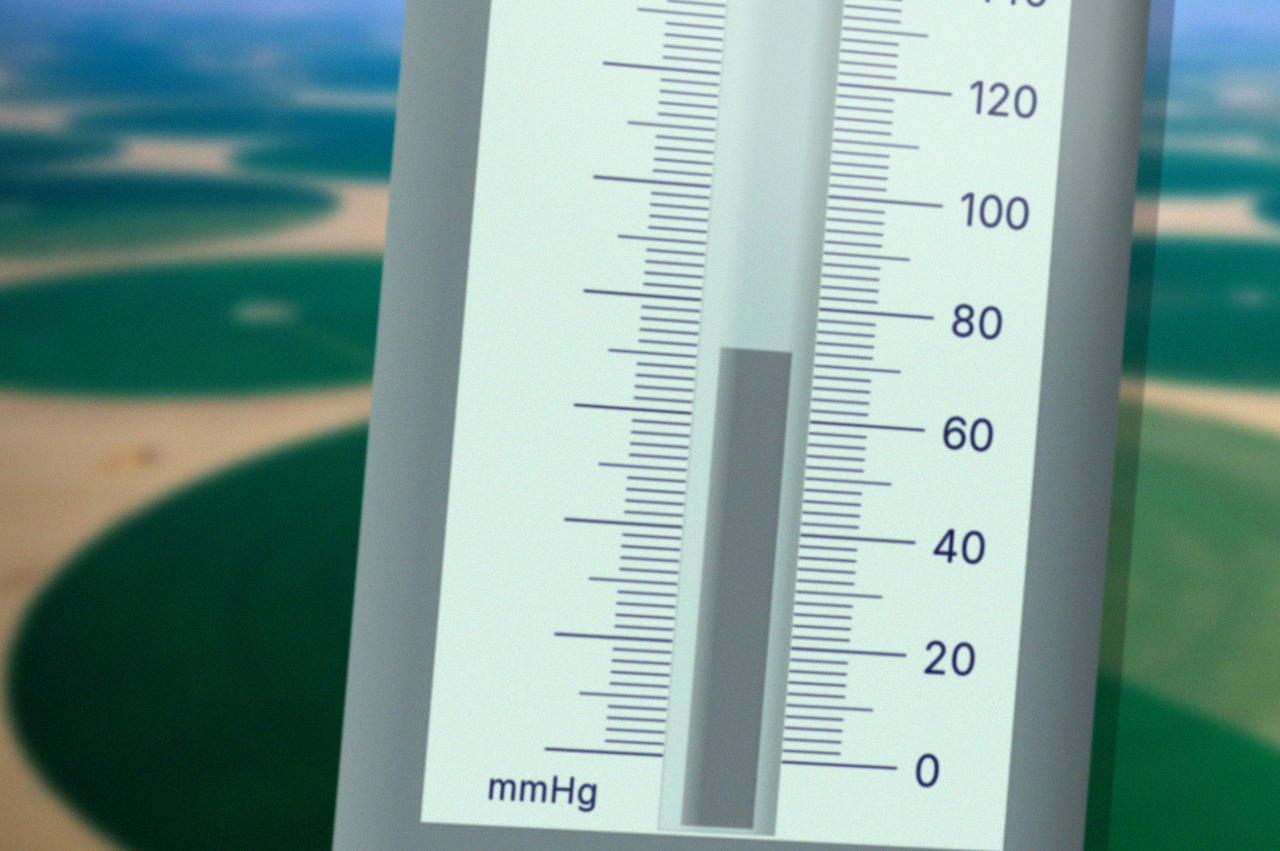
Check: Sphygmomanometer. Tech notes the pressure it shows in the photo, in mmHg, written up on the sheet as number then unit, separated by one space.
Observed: 72 mmHg
